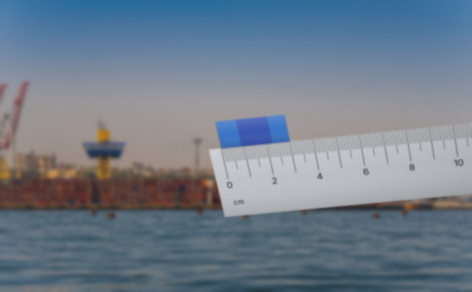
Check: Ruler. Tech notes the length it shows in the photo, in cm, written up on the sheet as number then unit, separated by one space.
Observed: 3 cm
